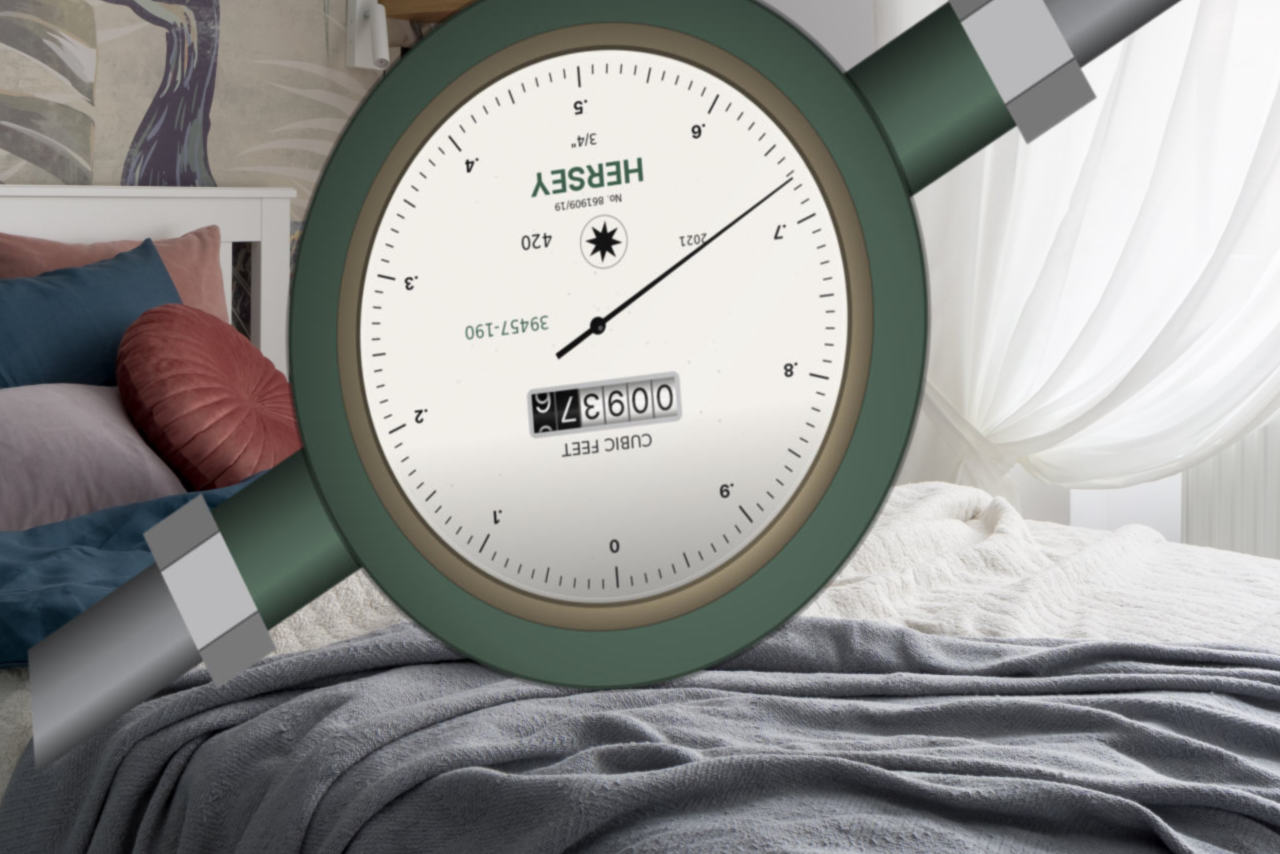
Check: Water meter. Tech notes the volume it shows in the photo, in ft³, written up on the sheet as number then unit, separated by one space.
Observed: 9375.67 ft³
